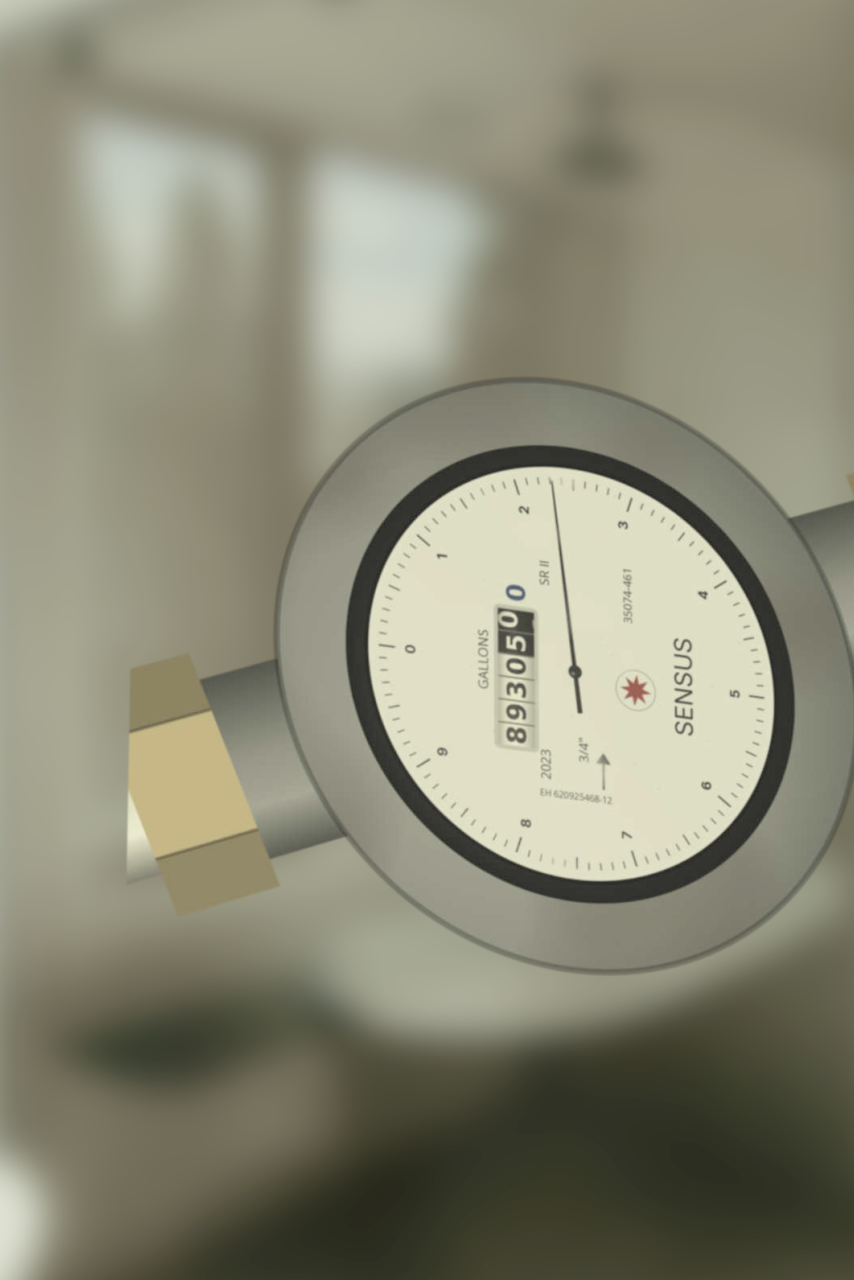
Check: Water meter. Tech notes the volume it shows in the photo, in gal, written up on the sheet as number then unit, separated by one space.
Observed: 8930502.3 gal
